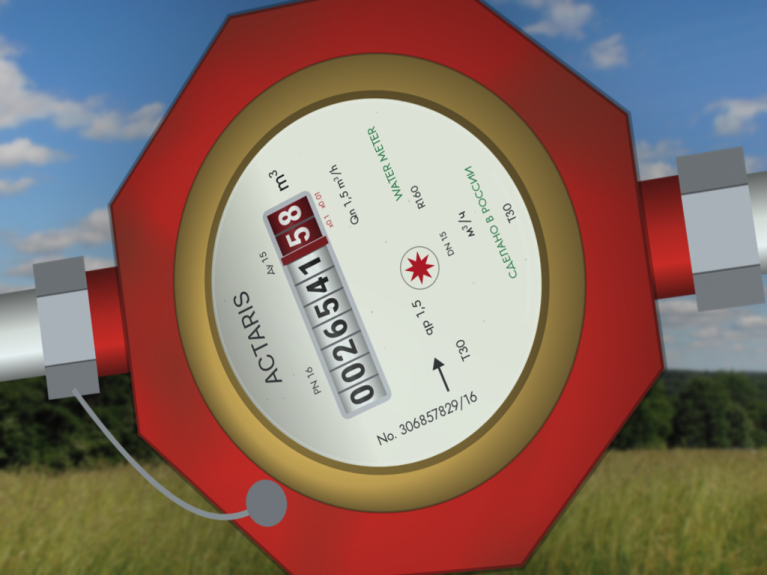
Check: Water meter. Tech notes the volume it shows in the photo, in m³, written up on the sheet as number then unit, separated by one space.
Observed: 26541.58 m³
